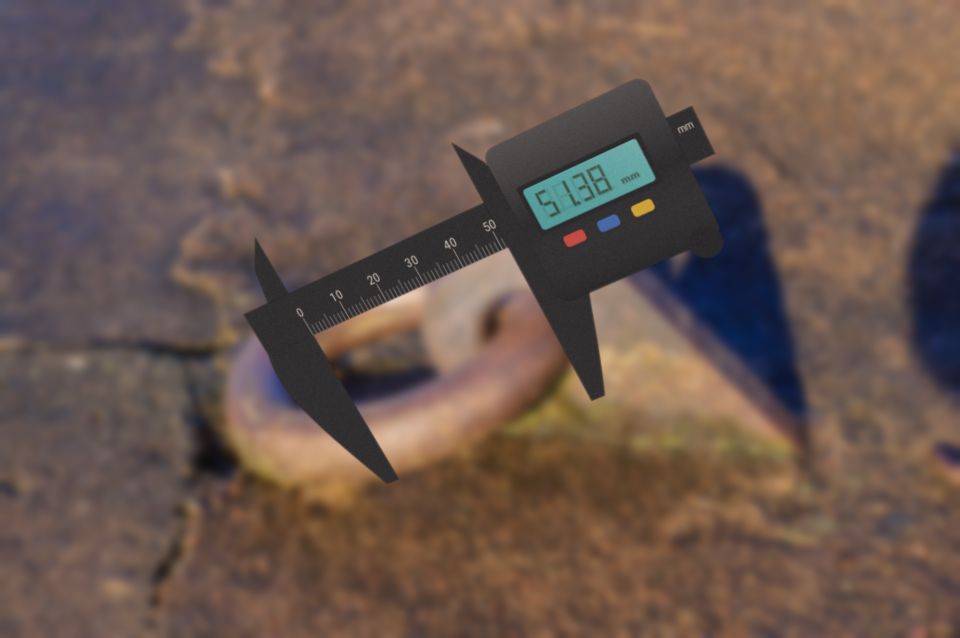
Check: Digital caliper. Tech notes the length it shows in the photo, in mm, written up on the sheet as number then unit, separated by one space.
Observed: 51.38 mm
